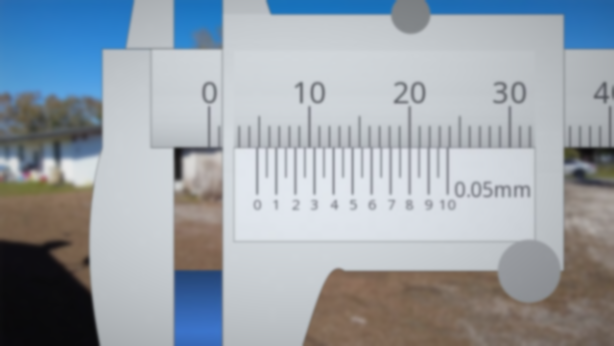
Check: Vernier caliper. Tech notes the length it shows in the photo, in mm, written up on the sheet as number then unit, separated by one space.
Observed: 4.8 mm
